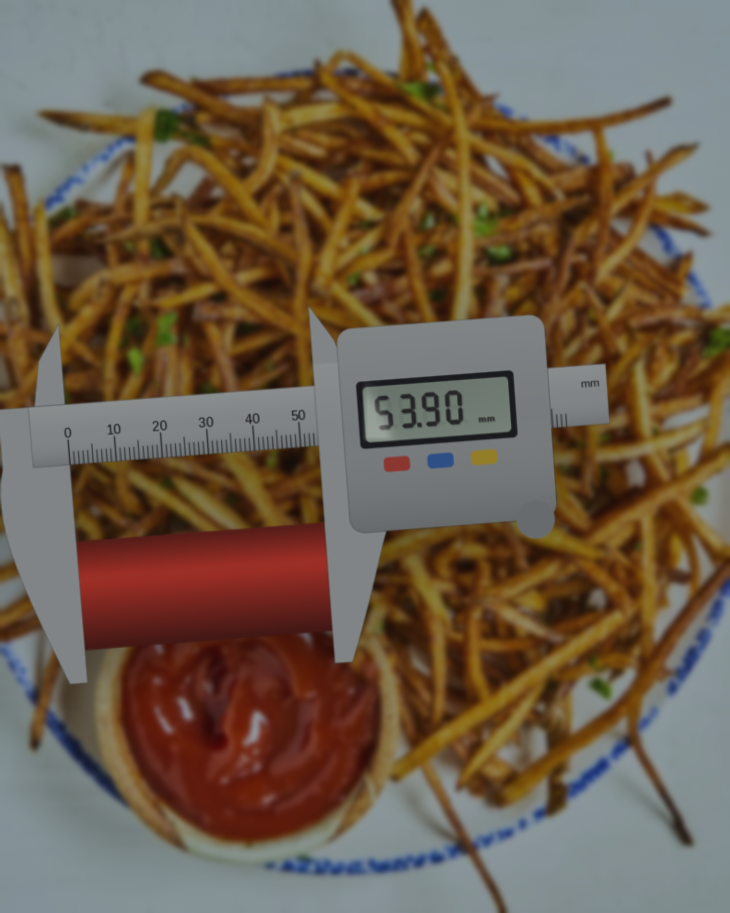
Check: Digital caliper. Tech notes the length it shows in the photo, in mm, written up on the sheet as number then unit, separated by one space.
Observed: 53.90 mm
